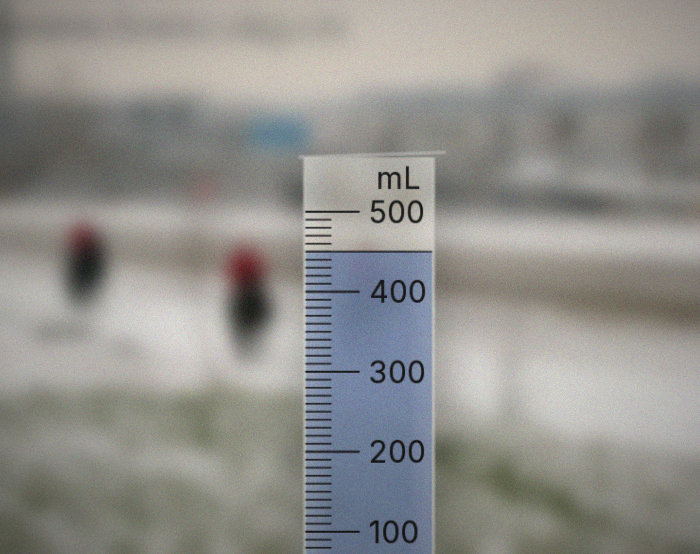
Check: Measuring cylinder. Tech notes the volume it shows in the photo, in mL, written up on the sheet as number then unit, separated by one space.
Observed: 450 mL
